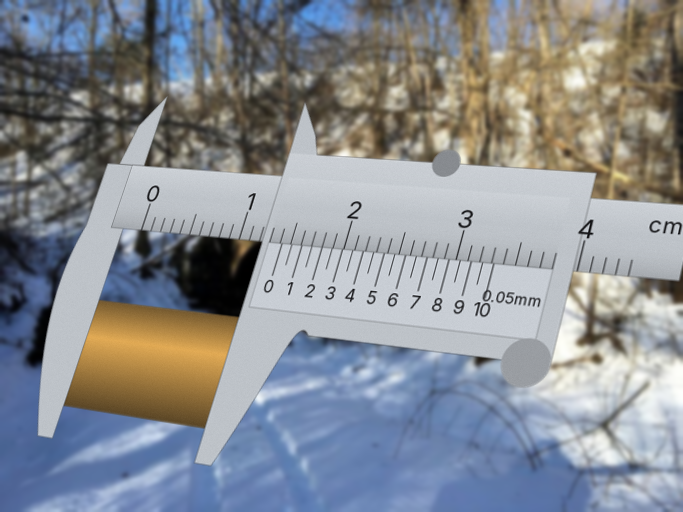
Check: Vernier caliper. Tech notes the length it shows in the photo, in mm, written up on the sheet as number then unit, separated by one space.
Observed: 14.2 mm
